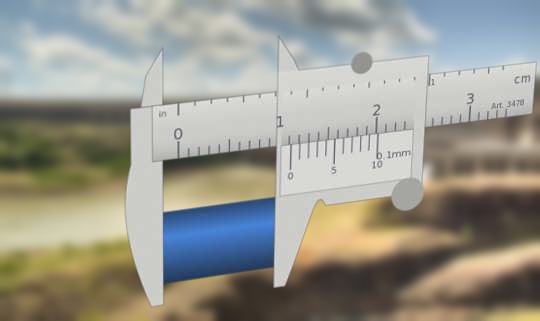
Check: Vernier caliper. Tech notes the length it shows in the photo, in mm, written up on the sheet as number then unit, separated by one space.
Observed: 11.2 mm
